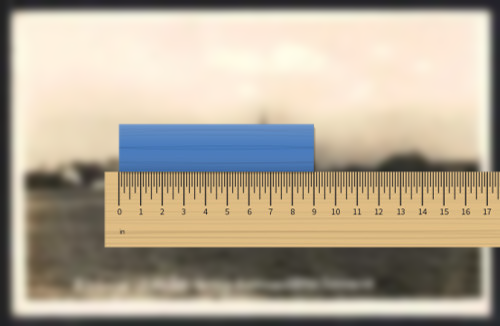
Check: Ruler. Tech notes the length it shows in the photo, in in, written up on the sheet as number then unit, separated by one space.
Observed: 9 in
